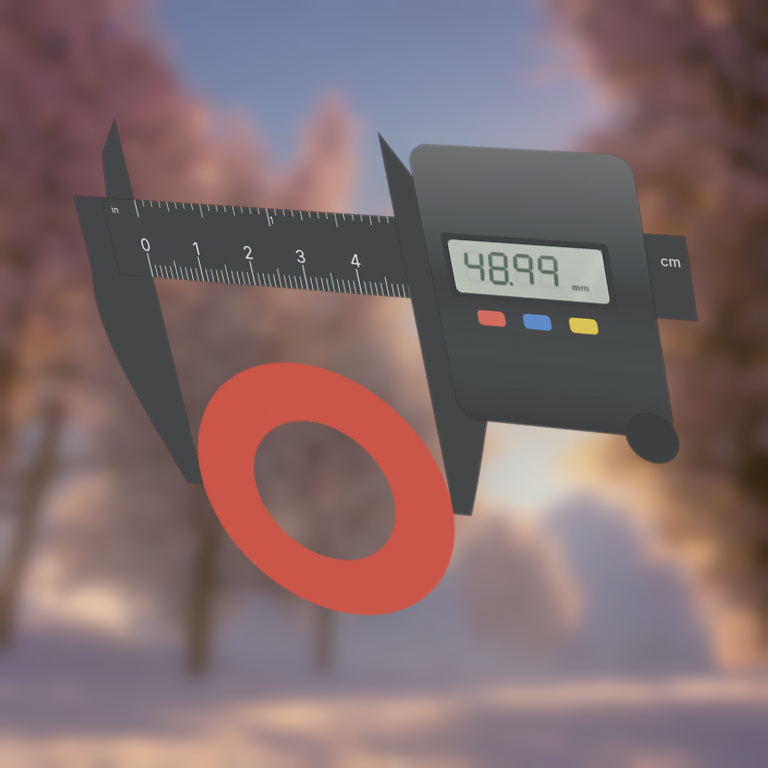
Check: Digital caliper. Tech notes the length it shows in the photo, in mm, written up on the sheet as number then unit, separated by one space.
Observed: 48.99 mm
